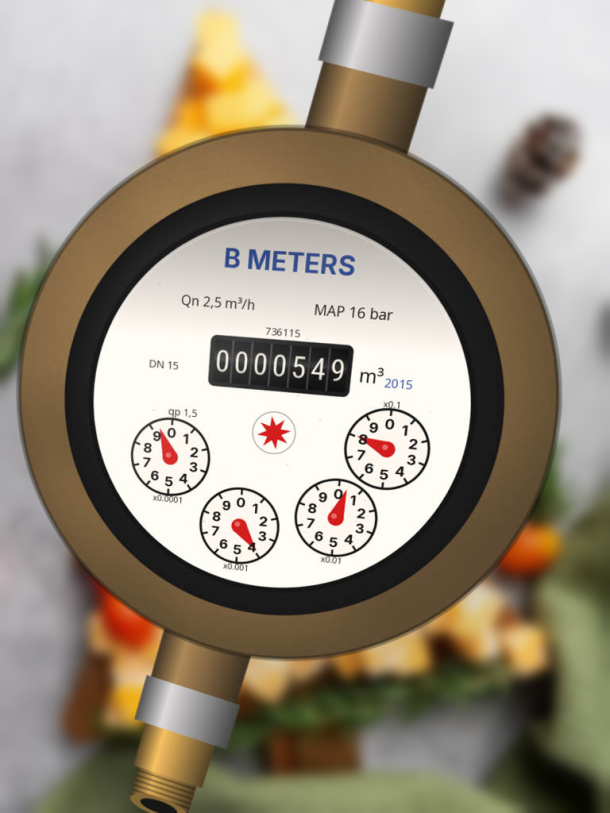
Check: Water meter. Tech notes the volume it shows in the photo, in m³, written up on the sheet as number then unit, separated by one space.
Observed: 549.8039 m³
